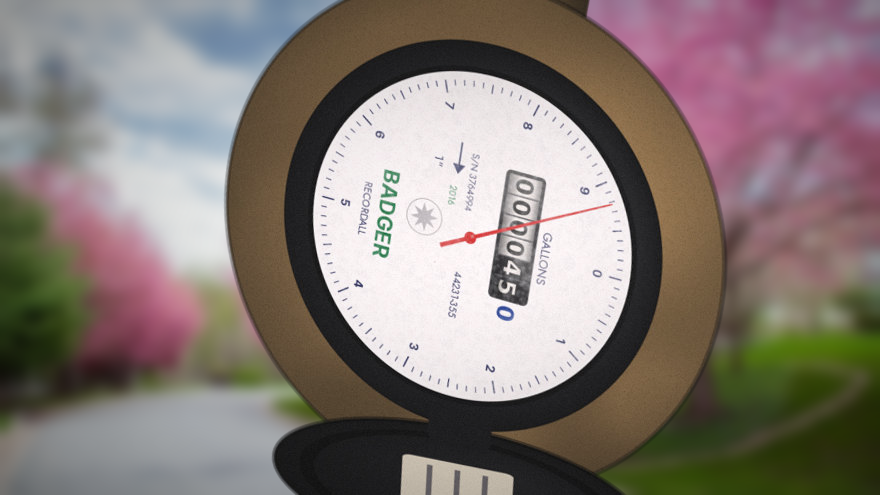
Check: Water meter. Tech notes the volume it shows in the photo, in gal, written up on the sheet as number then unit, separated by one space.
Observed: 449.2 gal
